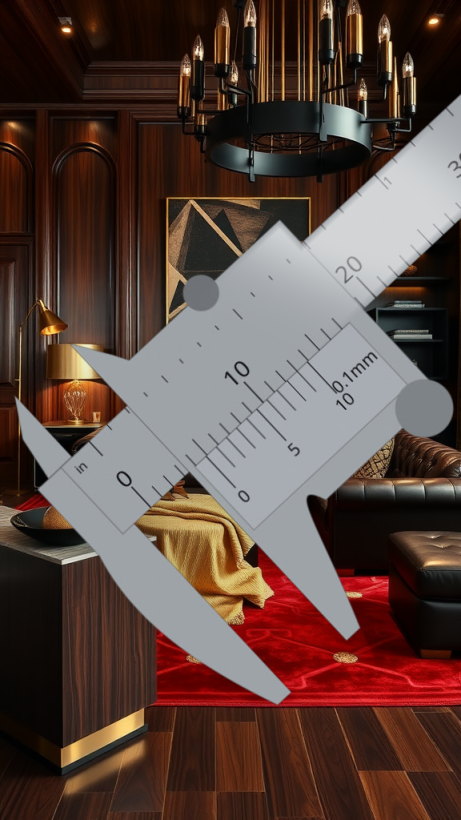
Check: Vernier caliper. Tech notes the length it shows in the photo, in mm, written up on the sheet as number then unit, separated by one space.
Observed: 4.9 mm
